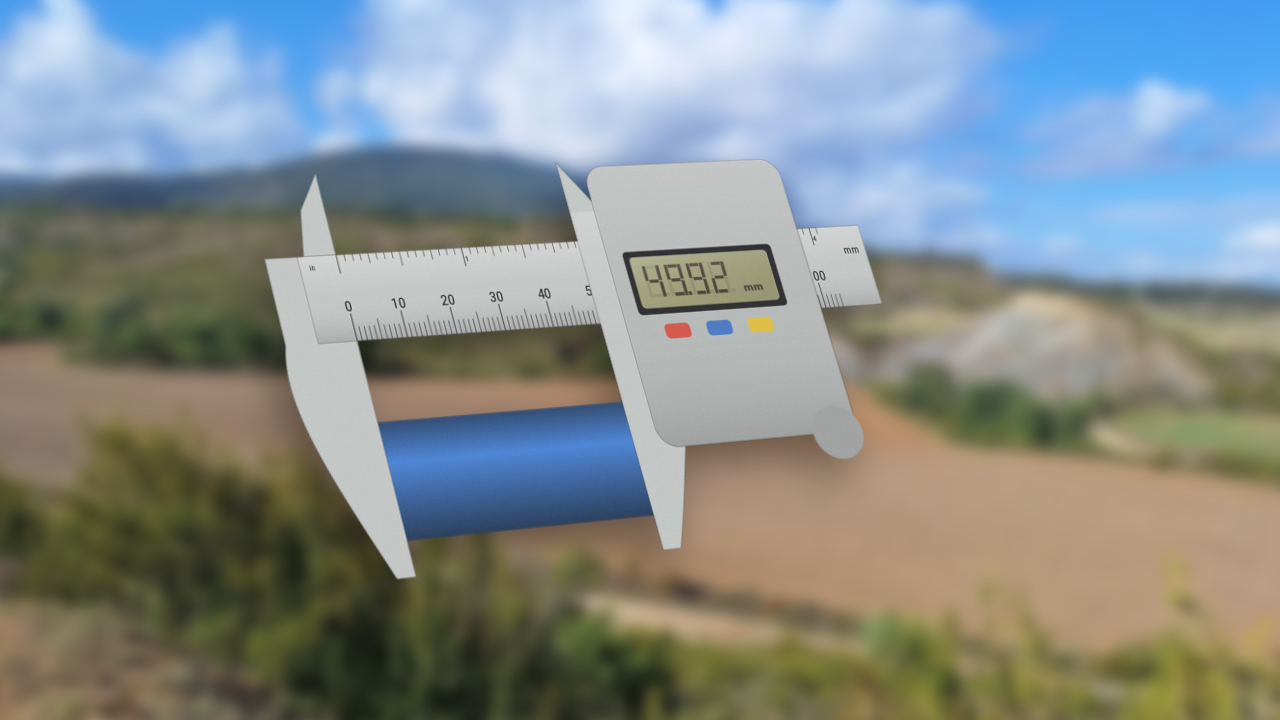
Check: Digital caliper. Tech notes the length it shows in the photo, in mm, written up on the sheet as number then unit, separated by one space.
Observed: 49.92 mm
